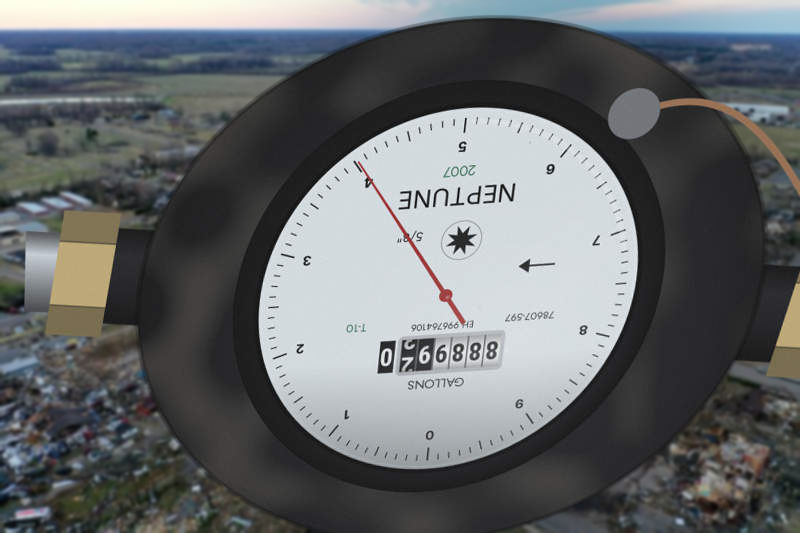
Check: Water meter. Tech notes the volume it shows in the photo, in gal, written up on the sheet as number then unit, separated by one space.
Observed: 8889924.0 gal
